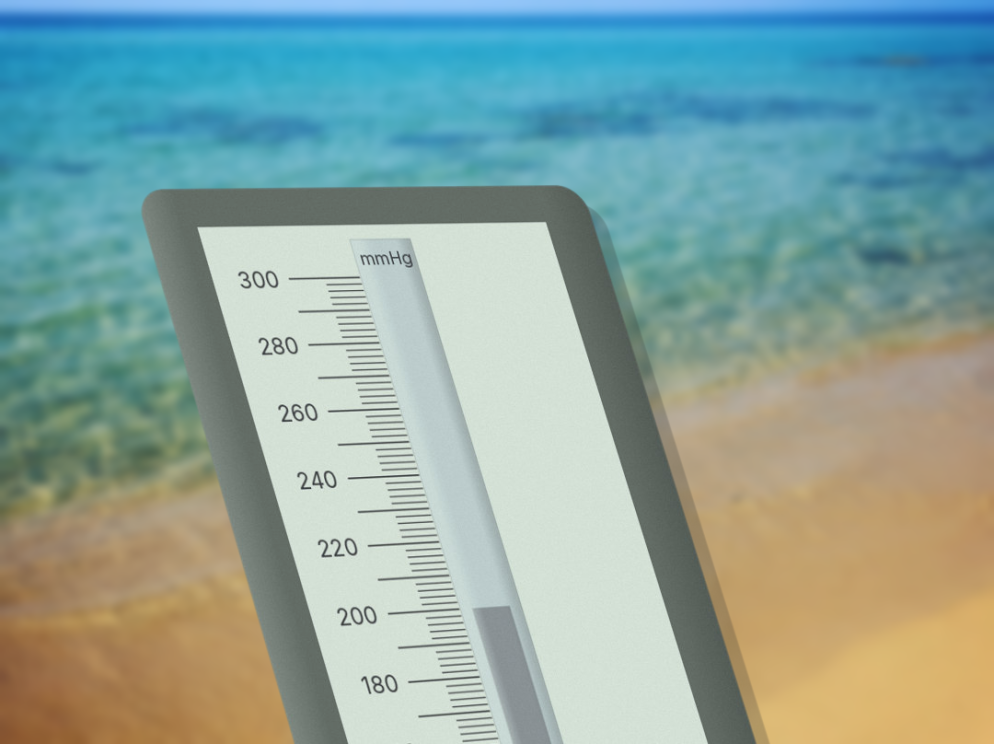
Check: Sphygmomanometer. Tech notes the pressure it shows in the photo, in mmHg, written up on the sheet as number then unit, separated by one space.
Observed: 200 mmHg
